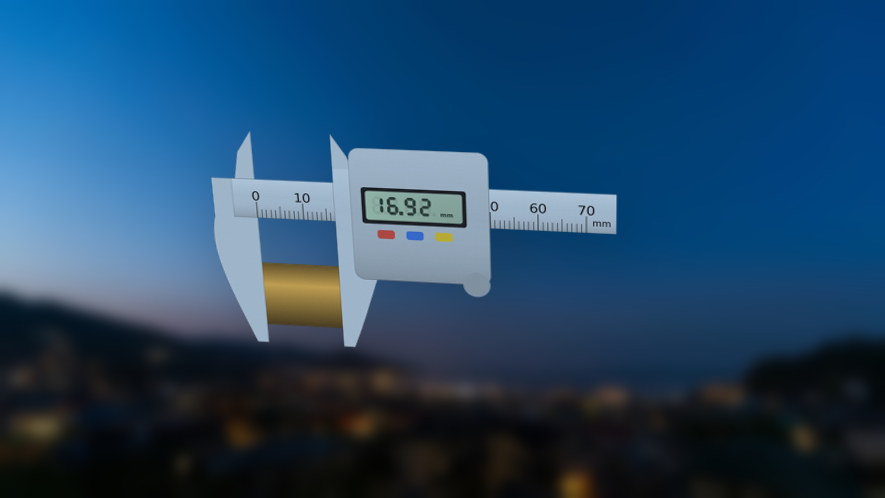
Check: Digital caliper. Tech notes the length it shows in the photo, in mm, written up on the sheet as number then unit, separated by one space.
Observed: 16.92 mm
